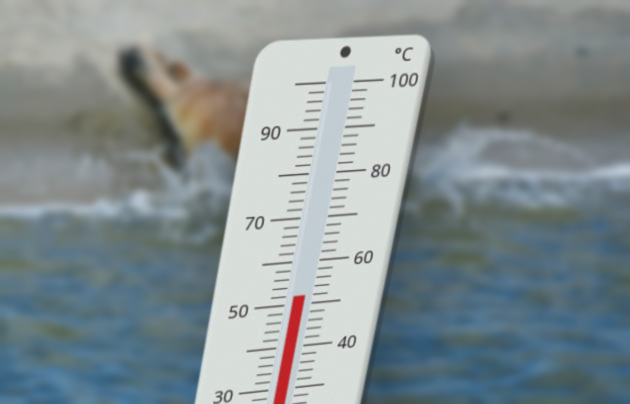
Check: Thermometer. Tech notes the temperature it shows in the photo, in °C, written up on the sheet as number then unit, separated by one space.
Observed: 52 °C
